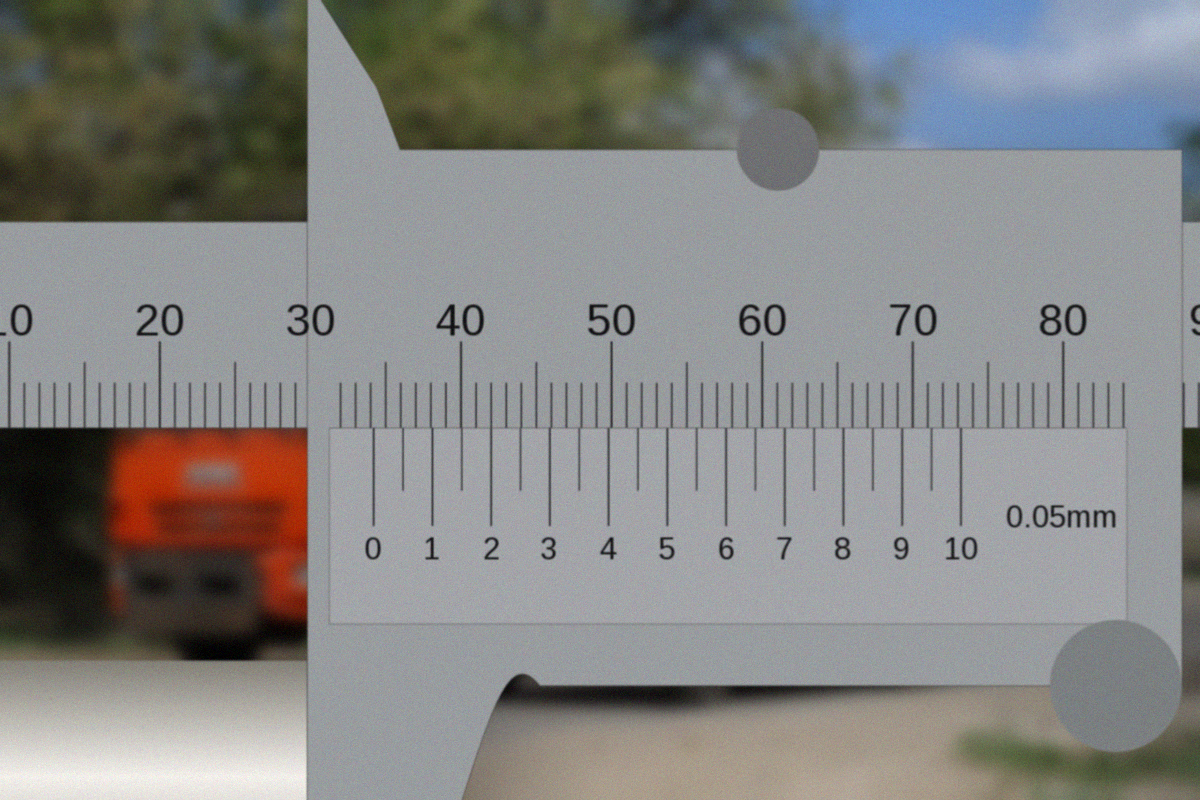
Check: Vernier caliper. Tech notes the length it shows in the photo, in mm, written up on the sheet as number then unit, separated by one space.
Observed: 34.2 mm
